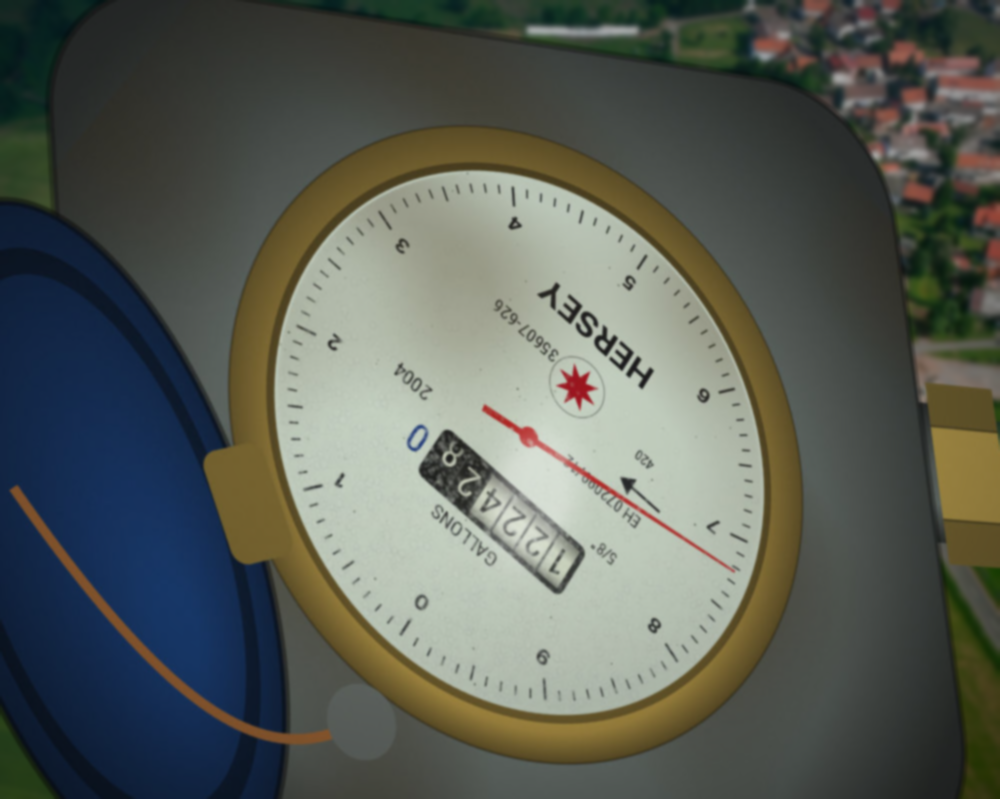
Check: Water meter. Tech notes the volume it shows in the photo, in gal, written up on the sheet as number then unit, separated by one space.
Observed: 1224277.2 gal
